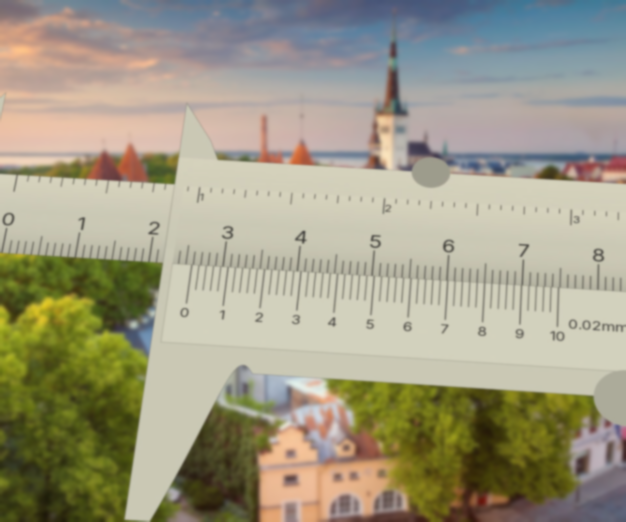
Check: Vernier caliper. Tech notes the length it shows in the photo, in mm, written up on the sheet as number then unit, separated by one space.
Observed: 25.8 mm
